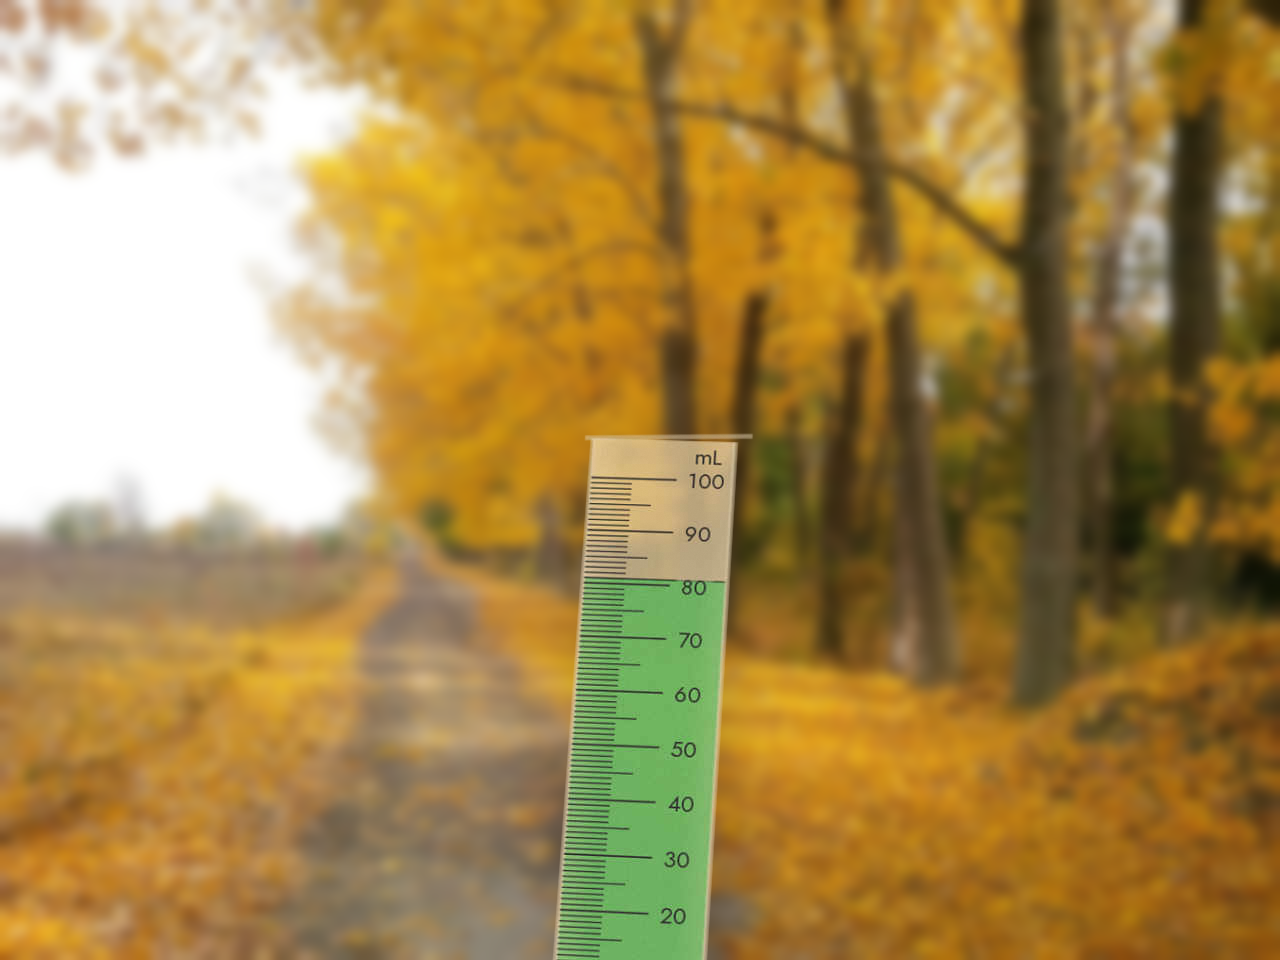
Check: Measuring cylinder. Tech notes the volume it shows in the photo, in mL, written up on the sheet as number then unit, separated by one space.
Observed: 81 mL
